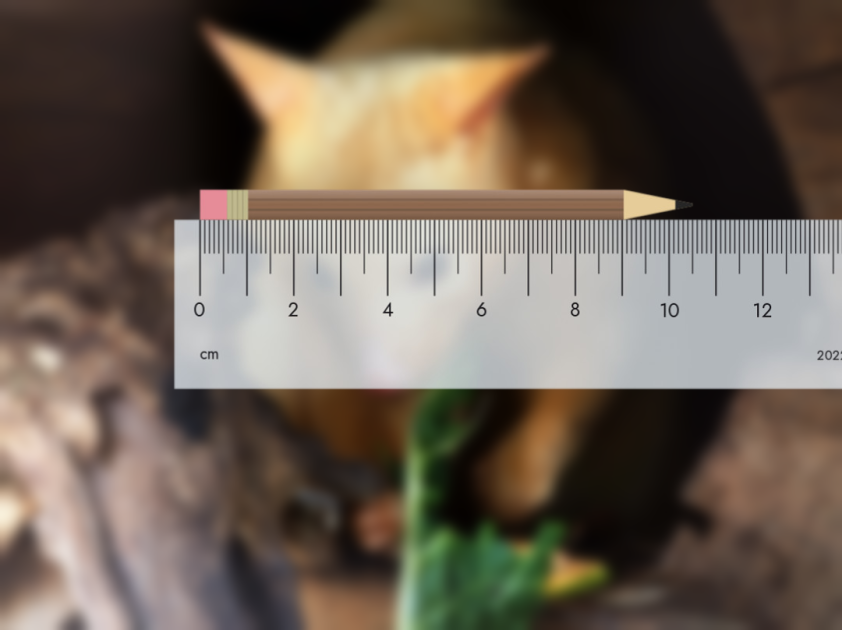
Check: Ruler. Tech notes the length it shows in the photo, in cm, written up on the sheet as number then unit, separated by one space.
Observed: 10.5 cm
